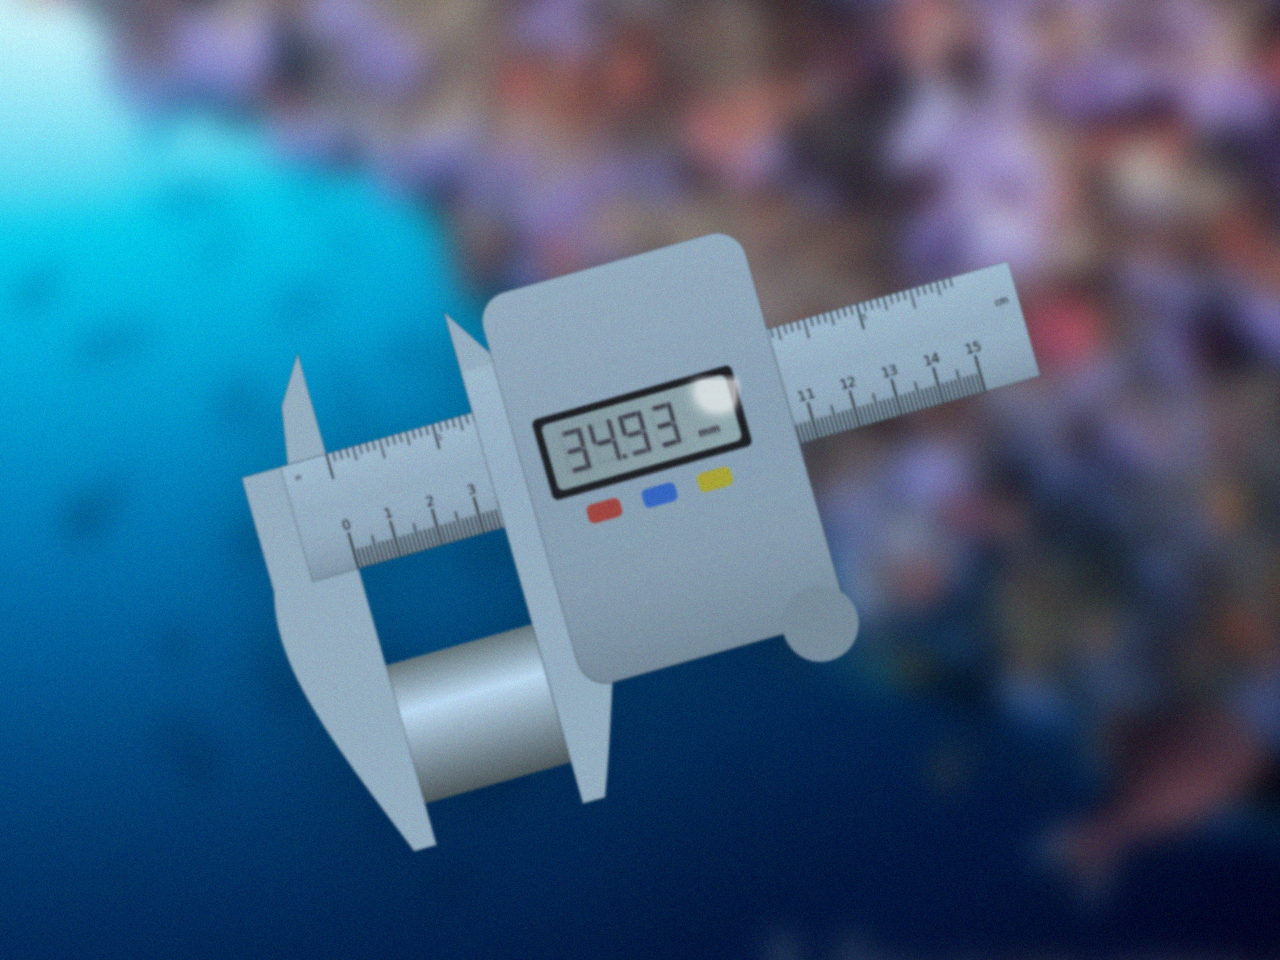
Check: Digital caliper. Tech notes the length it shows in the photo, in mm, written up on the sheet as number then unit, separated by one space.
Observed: 34.93 mm
